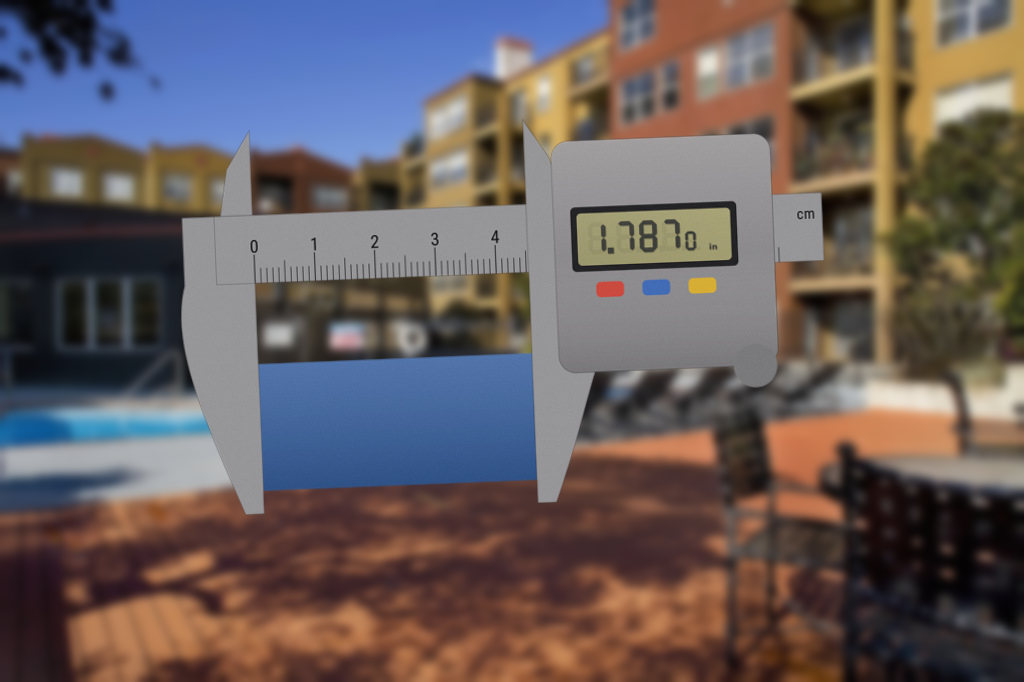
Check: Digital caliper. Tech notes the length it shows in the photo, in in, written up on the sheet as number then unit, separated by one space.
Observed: 1.7870 in
